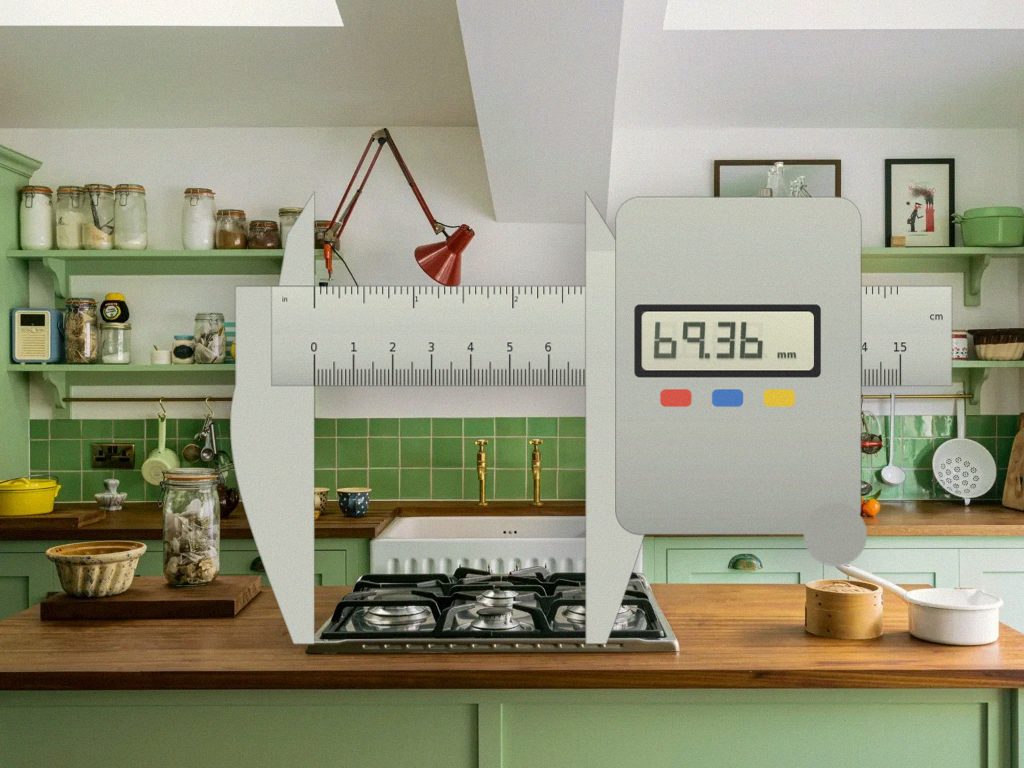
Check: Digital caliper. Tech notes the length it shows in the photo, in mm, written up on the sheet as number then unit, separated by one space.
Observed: 69.36 mm
